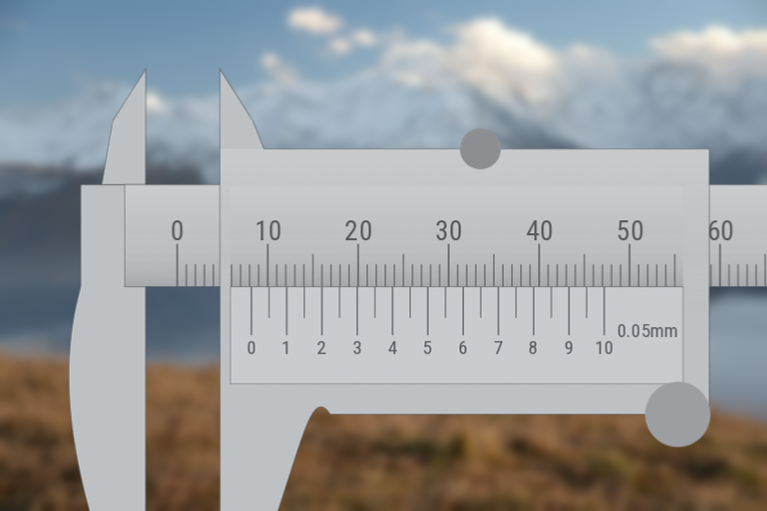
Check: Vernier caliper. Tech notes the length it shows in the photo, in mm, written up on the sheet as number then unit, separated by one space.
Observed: 8.2 mm
